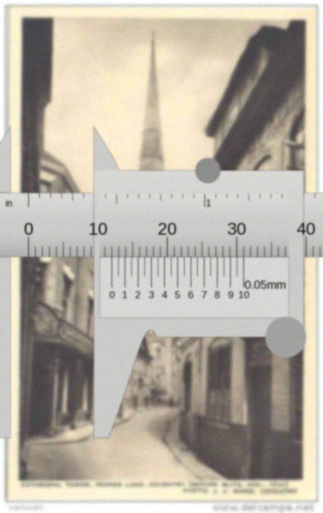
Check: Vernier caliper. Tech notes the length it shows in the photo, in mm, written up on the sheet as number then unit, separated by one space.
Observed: 12.0 mm
